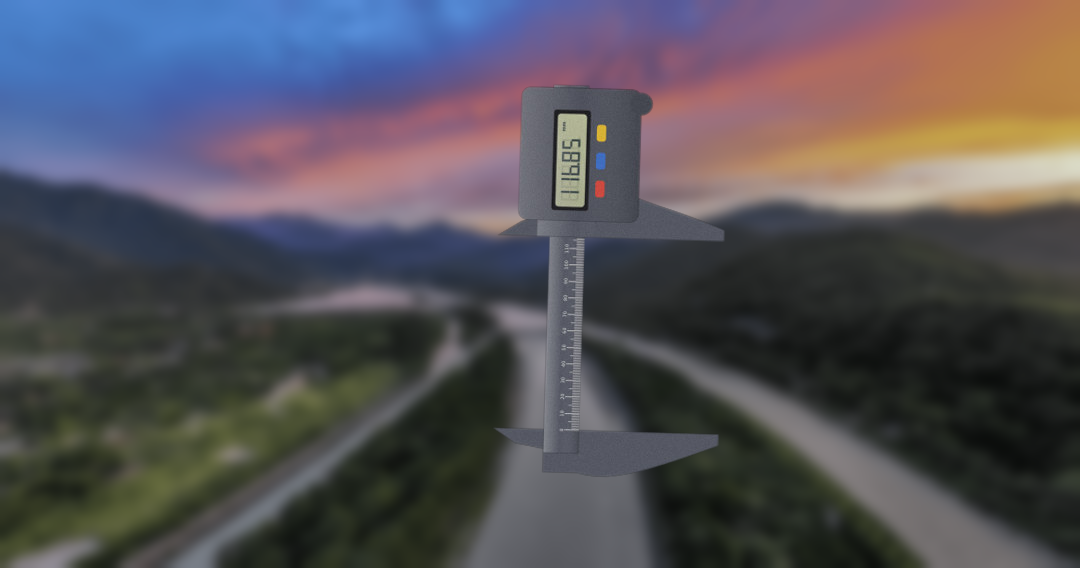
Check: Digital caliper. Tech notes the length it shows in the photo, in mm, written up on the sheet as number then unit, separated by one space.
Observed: 116.85 mm
